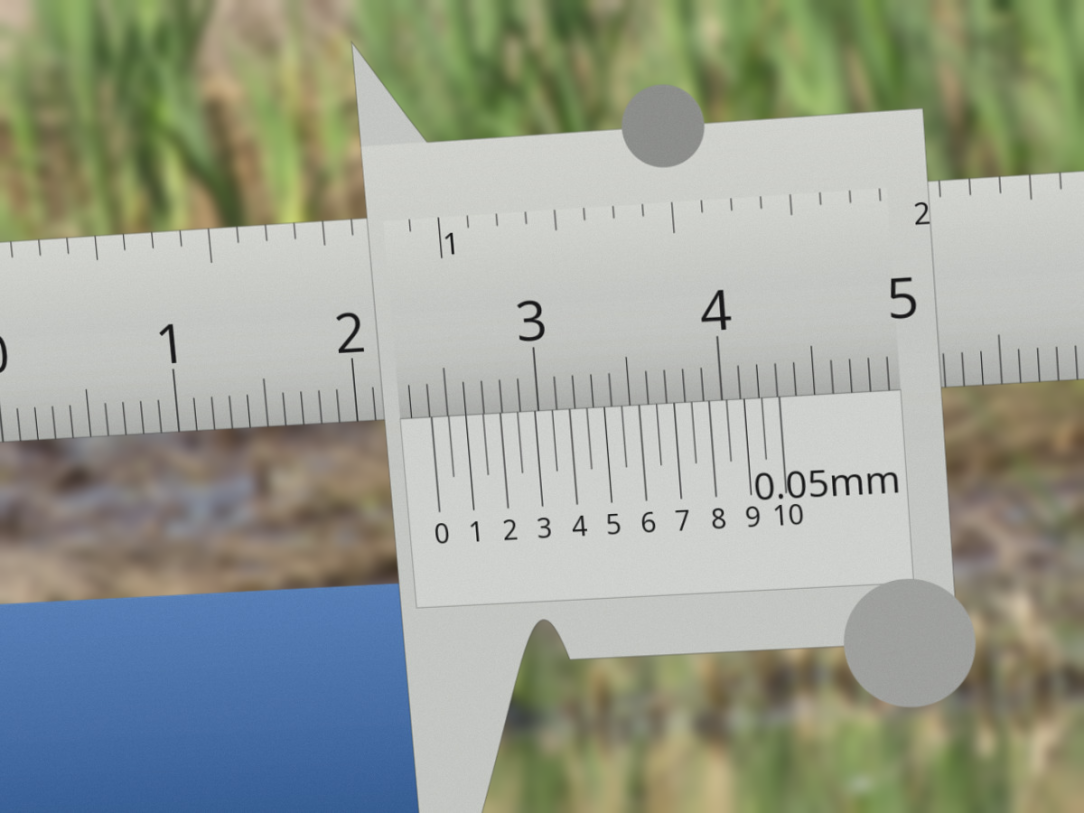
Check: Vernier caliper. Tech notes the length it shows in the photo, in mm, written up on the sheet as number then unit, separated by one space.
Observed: 24.1 mm
